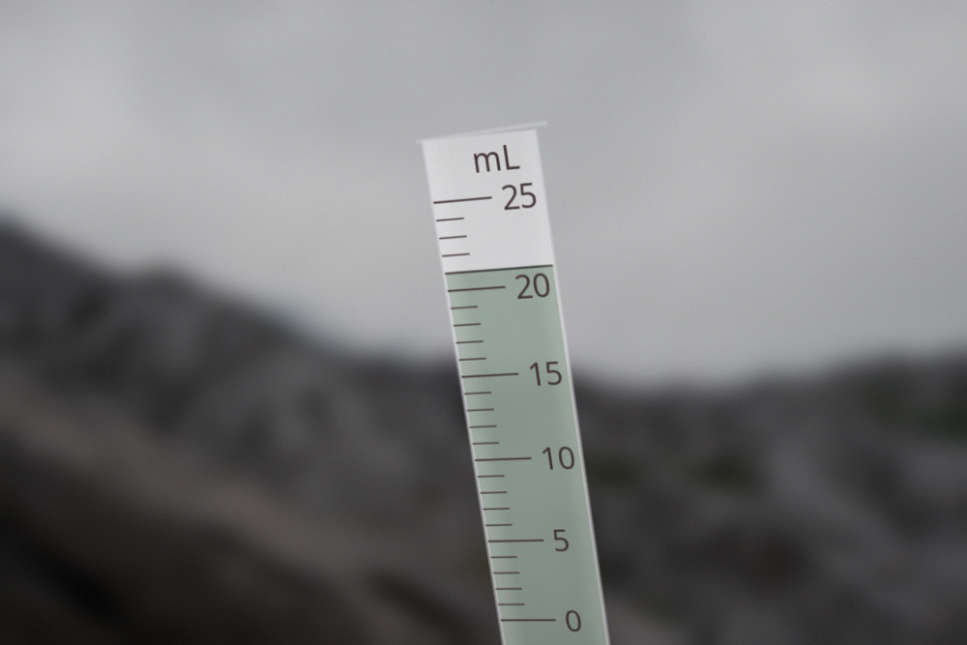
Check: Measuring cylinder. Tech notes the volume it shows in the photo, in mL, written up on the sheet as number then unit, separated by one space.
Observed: 21 mL
